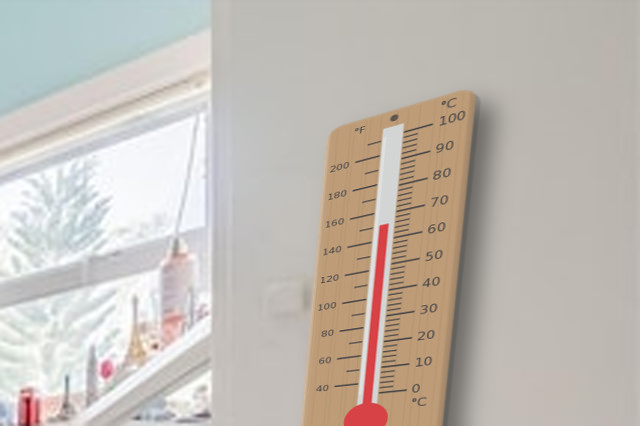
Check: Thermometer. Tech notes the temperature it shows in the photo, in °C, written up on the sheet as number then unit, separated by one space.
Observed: 66 °C
